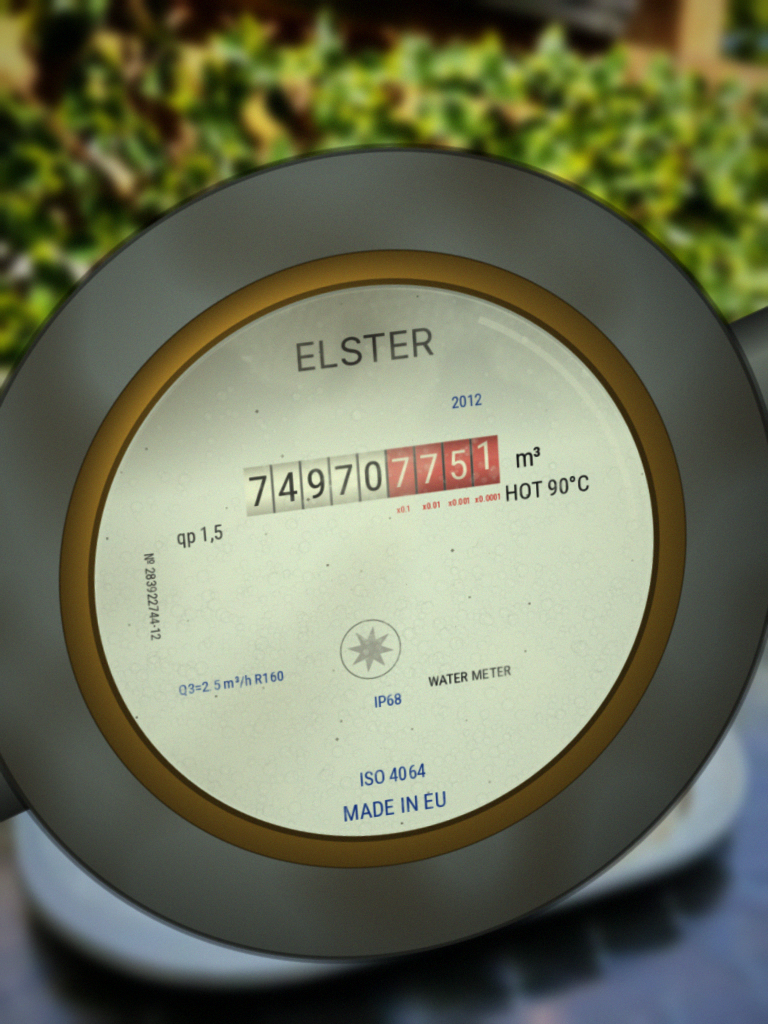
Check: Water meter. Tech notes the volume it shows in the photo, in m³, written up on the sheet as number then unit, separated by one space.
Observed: 74970.7751 m³
